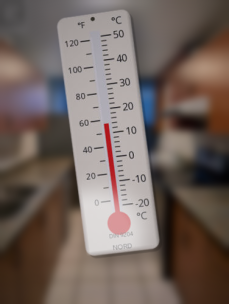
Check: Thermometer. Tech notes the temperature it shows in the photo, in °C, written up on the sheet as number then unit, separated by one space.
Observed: 14 °C
